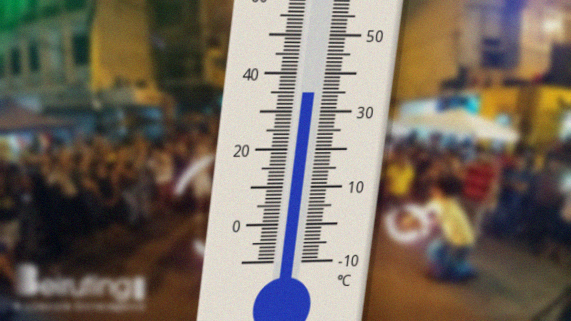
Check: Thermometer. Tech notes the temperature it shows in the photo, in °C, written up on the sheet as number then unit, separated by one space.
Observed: 35 °C
